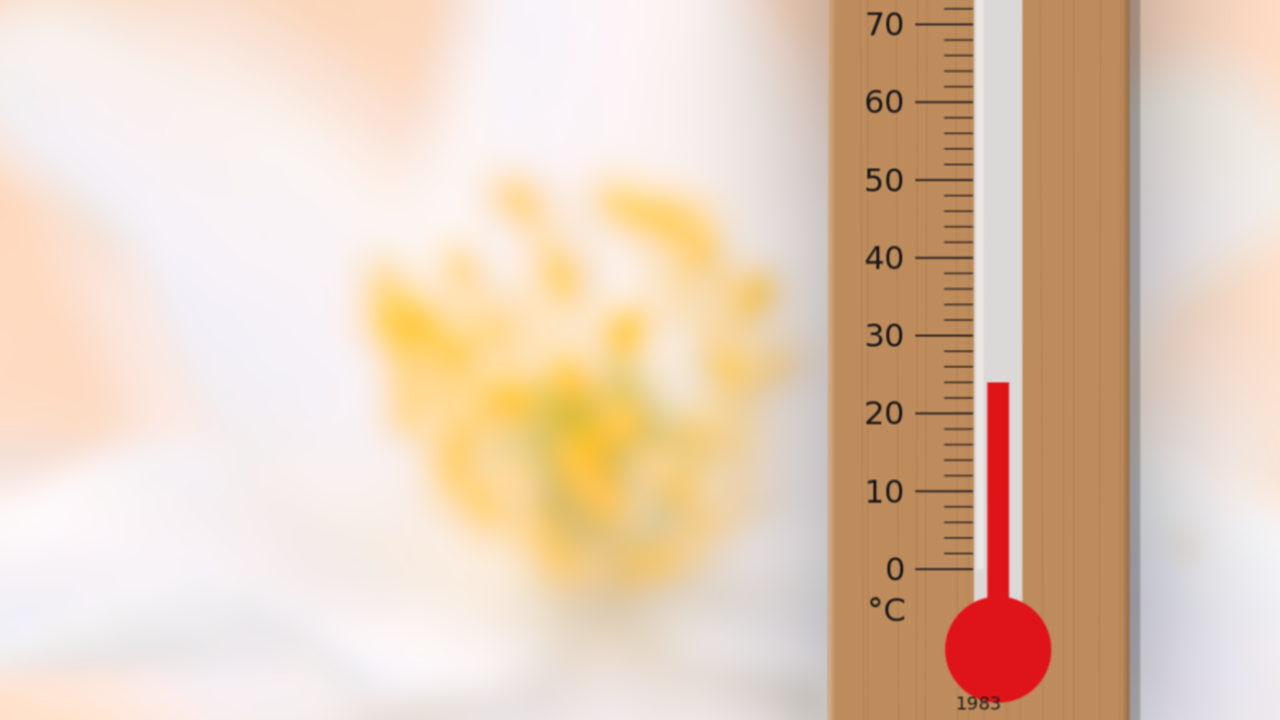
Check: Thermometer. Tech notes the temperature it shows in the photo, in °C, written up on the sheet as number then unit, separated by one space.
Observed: 24 °C
